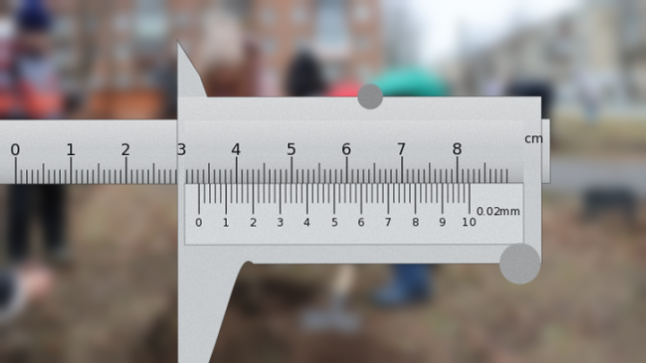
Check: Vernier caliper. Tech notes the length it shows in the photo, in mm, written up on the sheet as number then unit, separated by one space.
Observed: 33.2 mm
